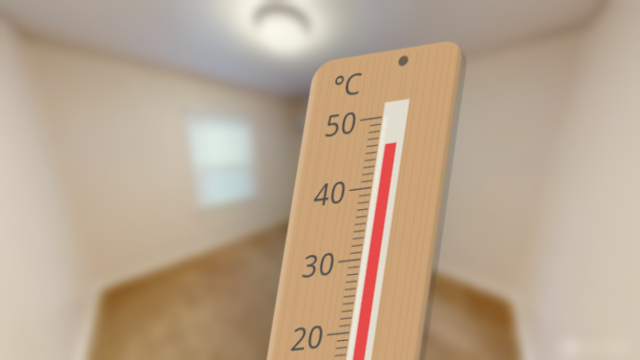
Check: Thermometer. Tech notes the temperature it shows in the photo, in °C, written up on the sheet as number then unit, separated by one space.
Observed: 46 °C
